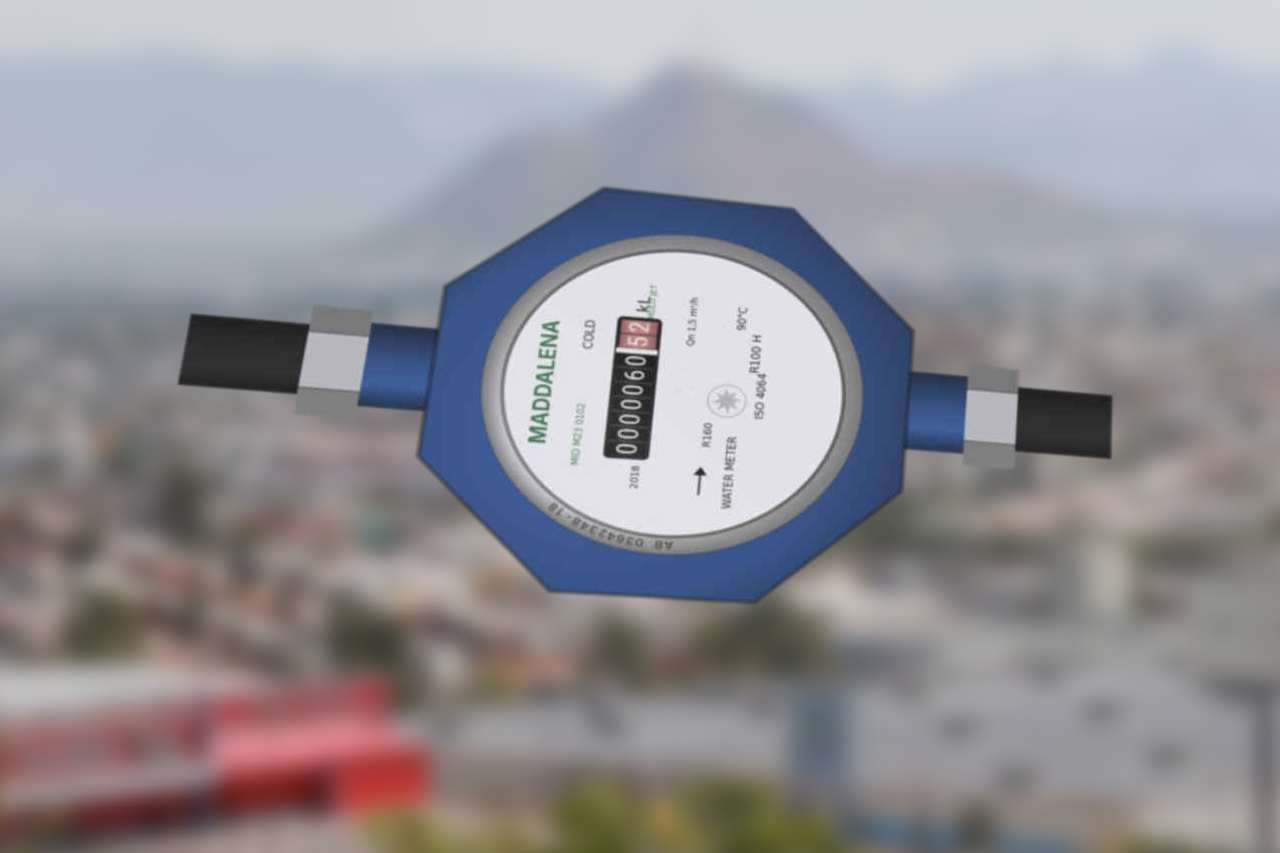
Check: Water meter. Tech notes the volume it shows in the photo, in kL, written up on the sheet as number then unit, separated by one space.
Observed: 60.52 kL
